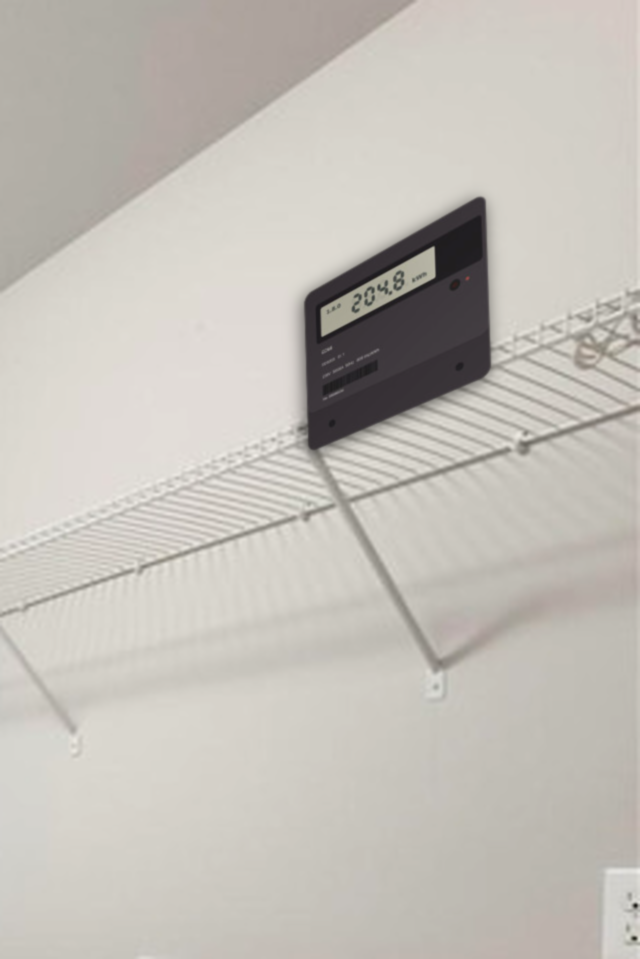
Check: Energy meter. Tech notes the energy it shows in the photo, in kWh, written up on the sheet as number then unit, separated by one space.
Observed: 204.8 kWh
